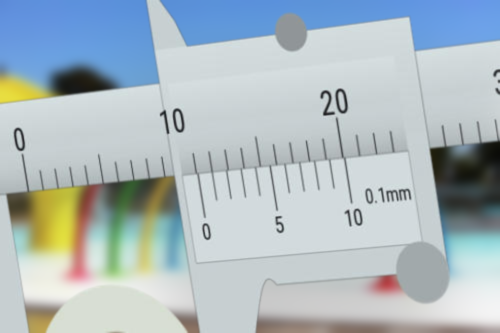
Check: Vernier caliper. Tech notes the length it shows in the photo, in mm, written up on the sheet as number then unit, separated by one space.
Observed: 11.1 mm
